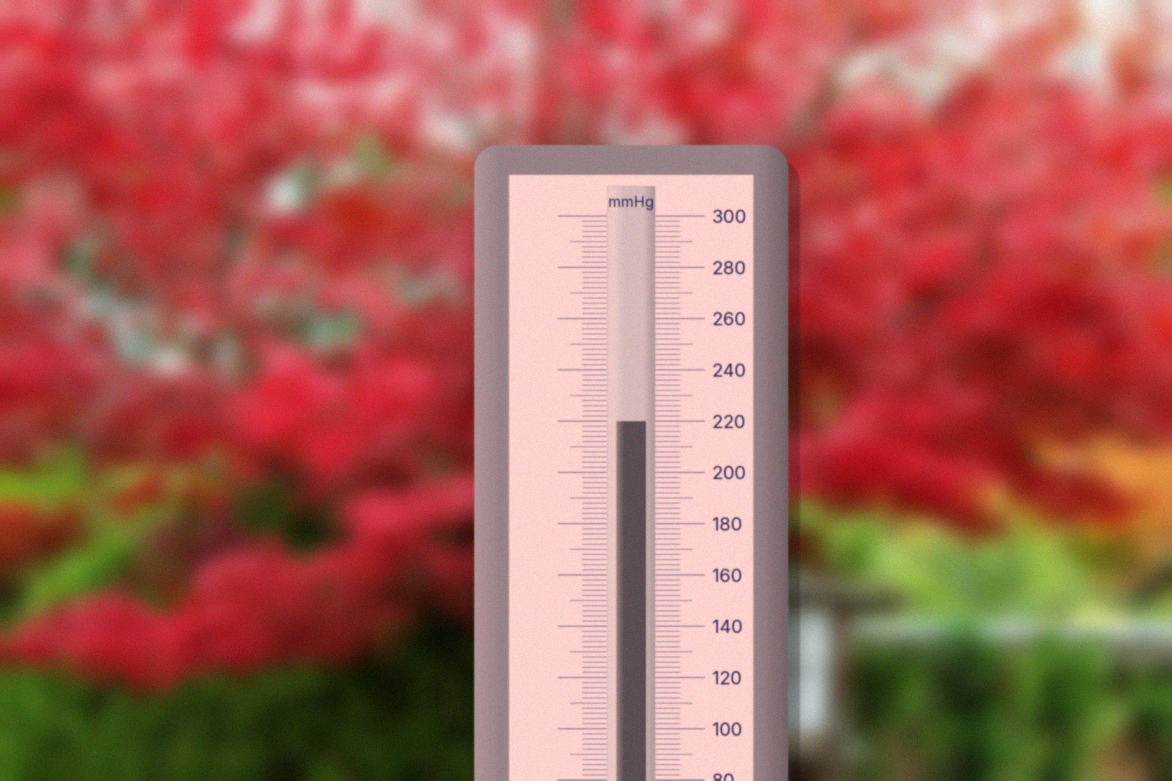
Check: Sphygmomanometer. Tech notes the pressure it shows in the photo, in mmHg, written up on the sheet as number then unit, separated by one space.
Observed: 220 mmHg
